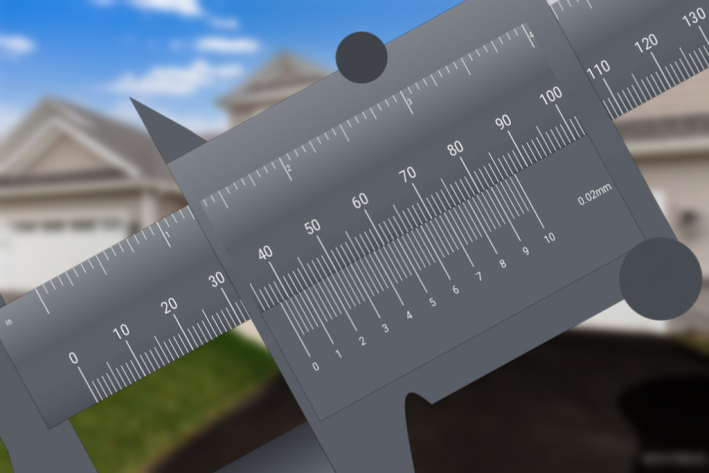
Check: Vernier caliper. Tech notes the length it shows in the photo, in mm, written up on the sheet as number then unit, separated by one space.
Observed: 38.2 mm
